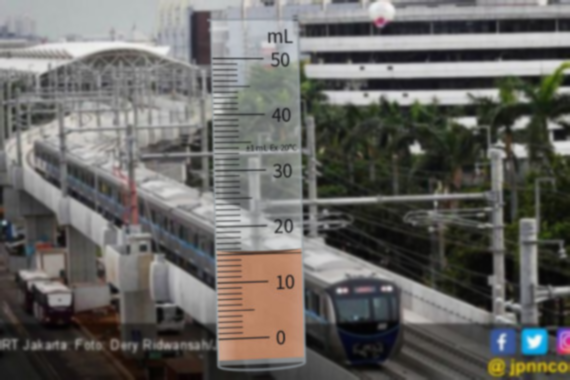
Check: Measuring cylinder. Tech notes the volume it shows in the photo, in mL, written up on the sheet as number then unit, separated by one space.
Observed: 15 mL
